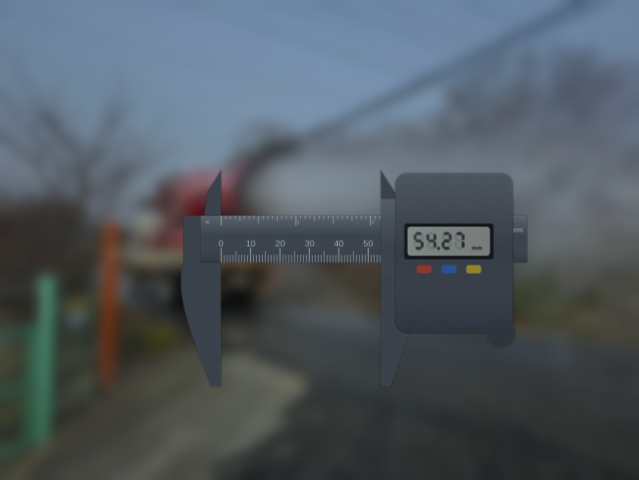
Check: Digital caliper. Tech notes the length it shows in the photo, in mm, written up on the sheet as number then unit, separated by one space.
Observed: 54.27 mm
